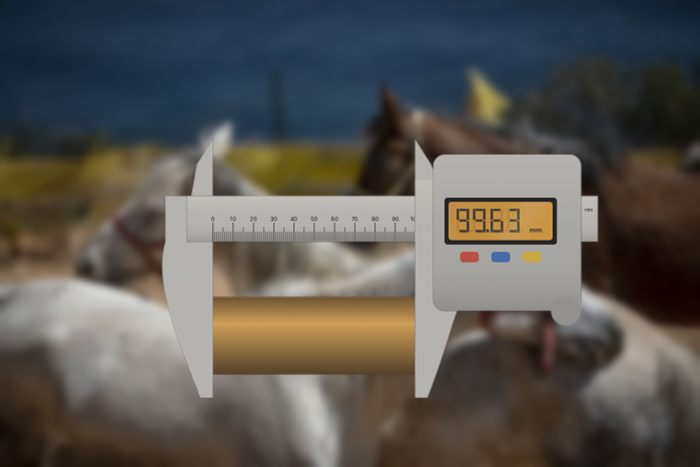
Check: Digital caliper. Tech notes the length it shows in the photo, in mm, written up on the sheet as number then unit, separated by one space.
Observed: 99.63 mm
